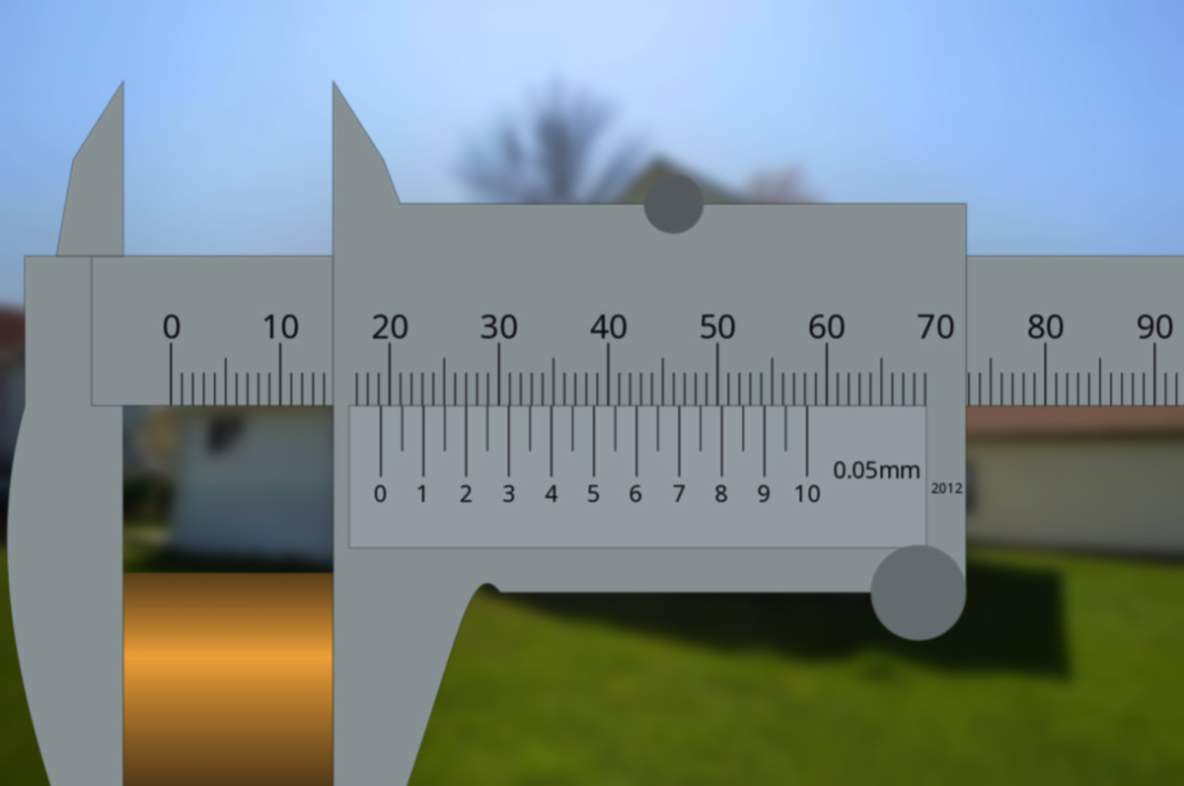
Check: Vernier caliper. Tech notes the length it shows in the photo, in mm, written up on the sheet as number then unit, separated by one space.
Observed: 19.2 mm
